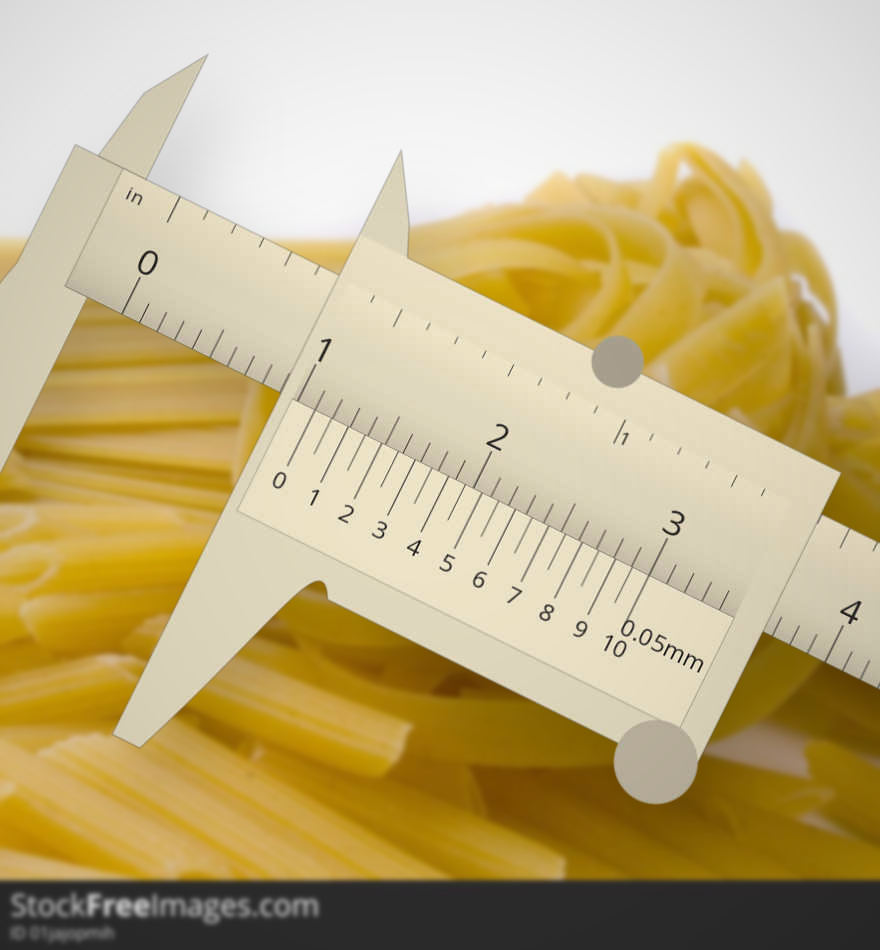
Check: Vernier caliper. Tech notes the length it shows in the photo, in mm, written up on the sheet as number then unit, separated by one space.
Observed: 11.0 mm
